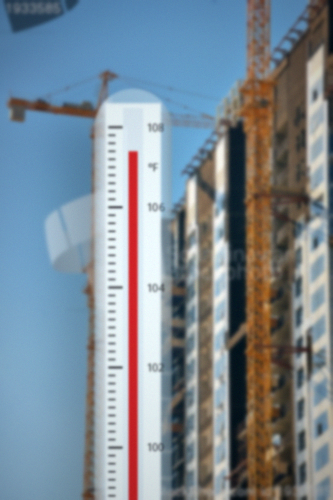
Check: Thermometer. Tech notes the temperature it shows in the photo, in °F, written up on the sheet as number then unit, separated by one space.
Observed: 107.4 °F
